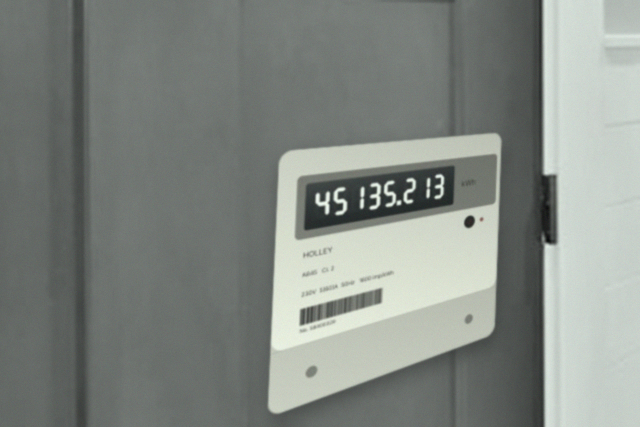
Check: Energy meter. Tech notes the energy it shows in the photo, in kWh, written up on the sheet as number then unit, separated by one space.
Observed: 45135.213 kWh
